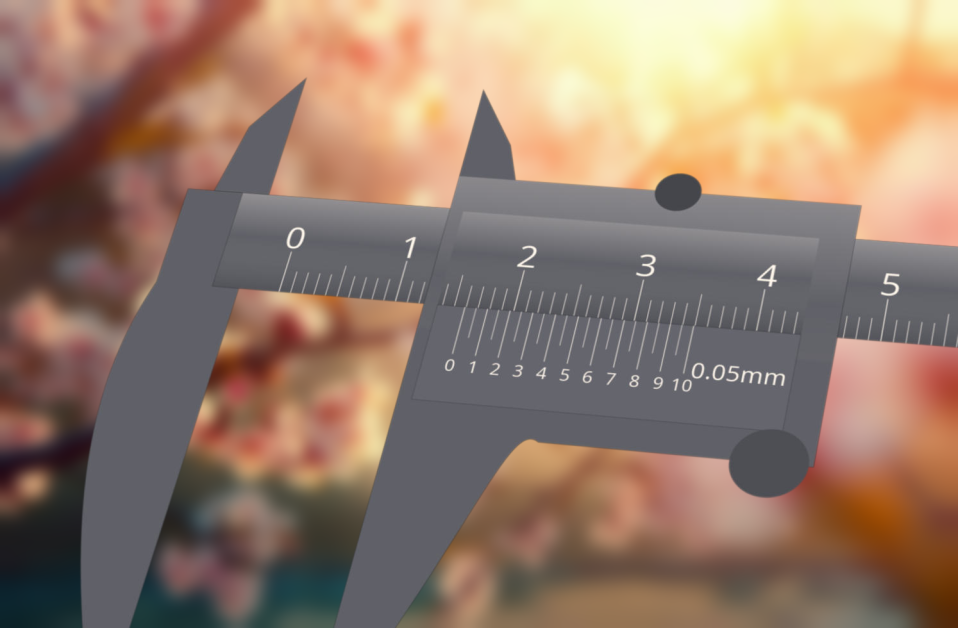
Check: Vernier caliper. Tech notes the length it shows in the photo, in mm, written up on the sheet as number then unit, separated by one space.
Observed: 15.9 mm
